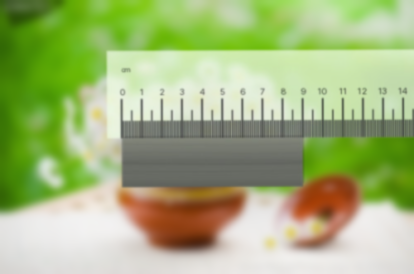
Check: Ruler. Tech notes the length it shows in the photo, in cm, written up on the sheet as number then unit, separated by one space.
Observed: 9 cm
